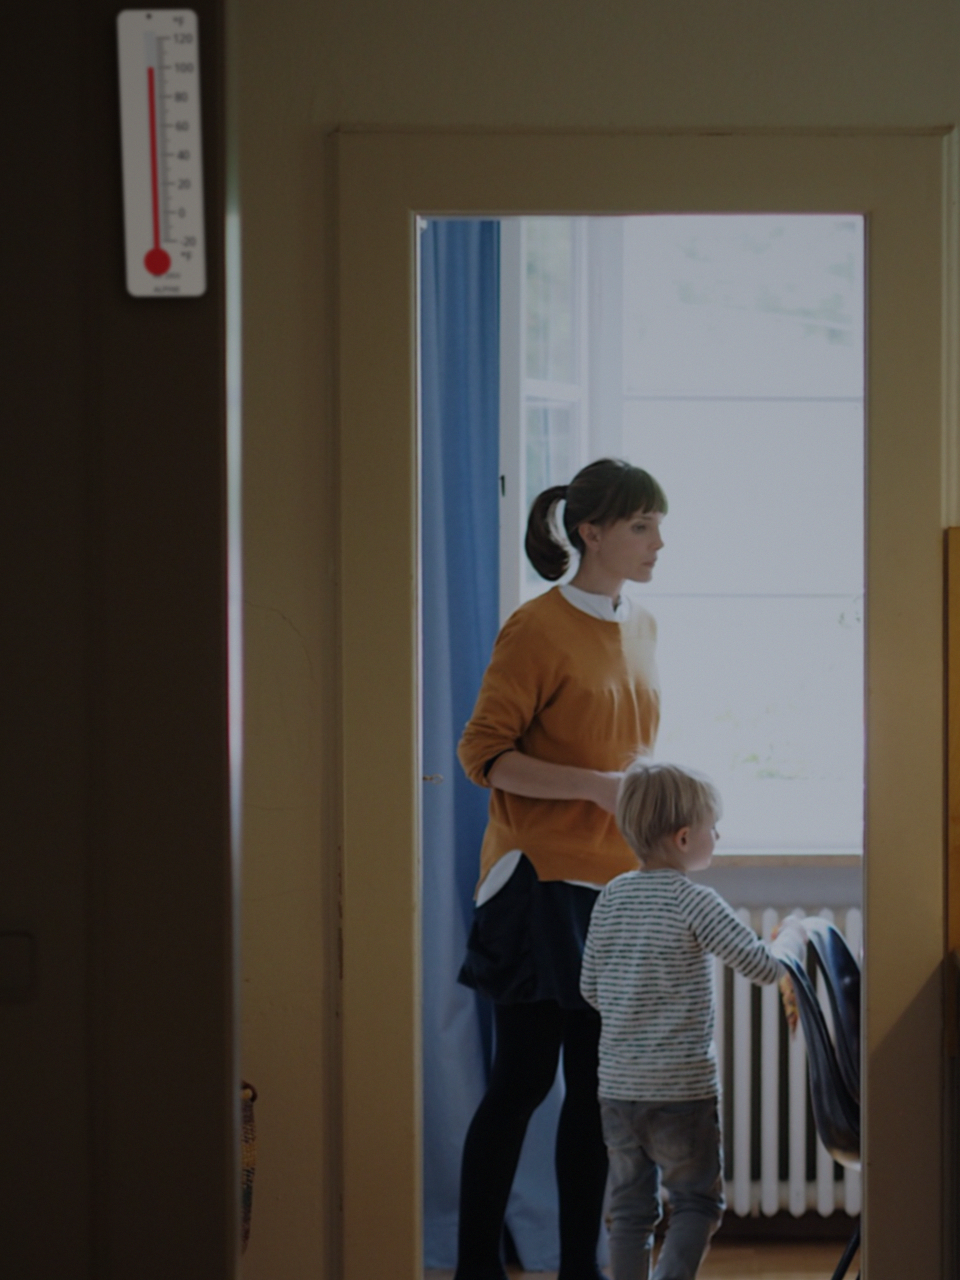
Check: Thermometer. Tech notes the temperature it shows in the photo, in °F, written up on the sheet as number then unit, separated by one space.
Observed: 100 °F
